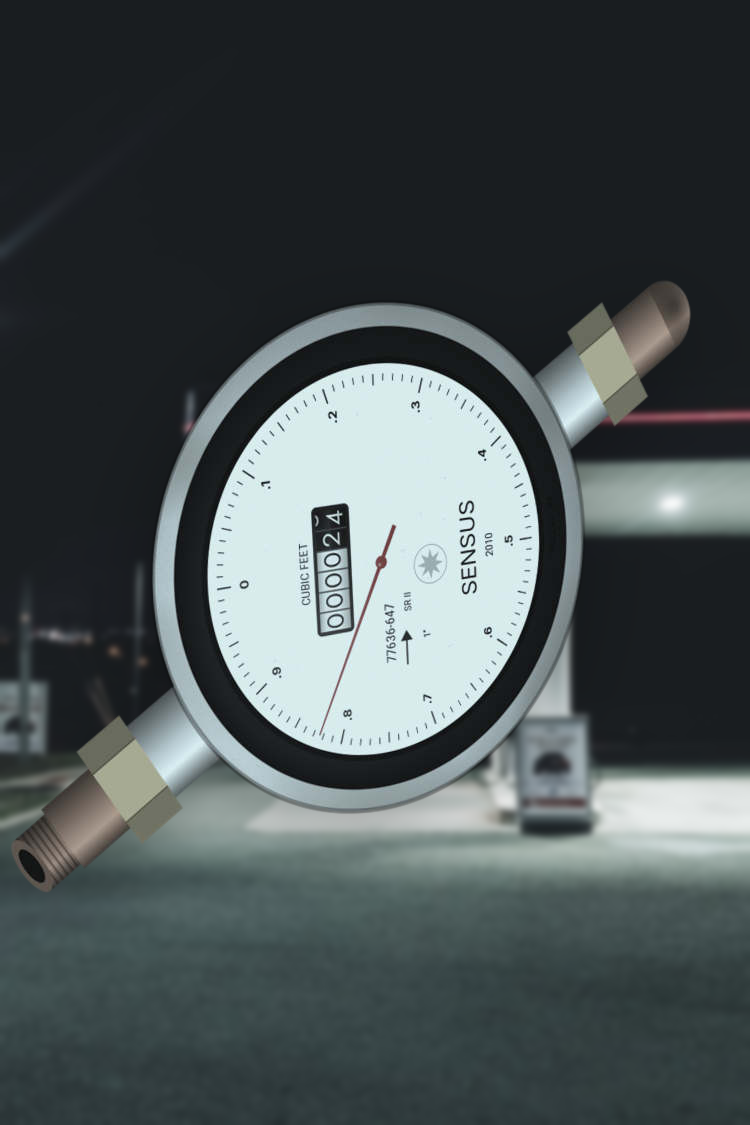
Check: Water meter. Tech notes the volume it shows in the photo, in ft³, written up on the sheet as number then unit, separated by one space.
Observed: 23.82 ft³
